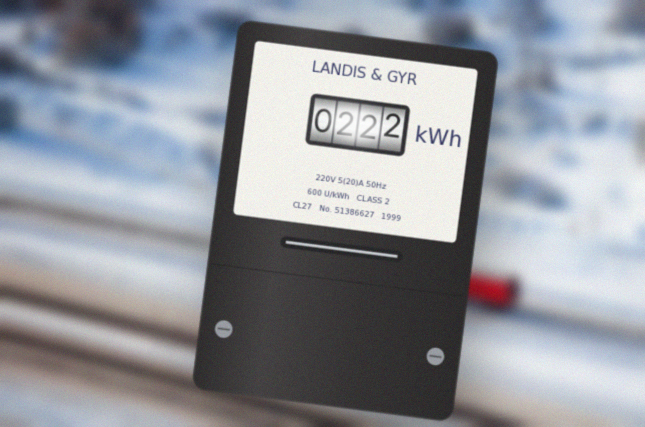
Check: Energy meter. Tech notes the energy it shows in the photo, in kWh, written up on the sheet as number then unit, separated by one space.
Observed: 222 kWh
